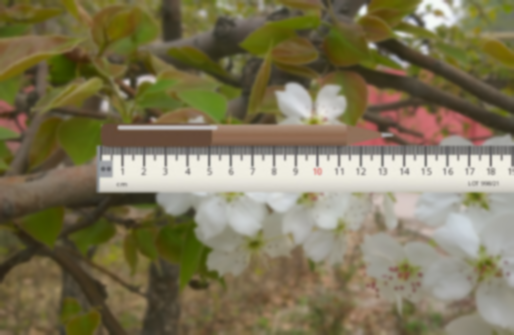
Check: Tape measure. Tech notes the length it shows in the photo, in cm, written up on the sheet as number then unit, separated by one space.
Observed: 13.5 cm
